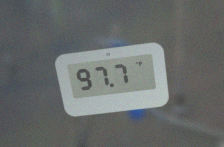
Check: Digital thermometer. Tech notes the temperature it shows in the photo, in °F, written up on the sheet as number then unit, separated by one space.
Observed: 97.7 °F
